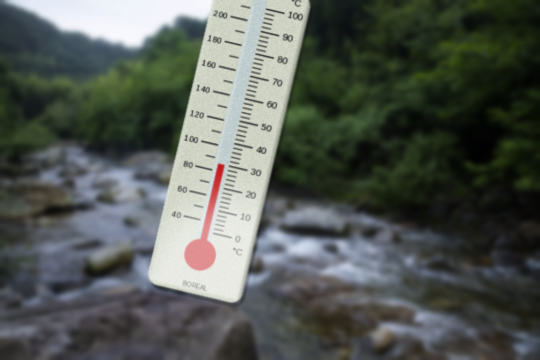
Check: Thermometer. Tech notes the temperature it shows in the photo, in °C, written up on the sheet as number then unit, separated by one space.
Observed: 30 °C
